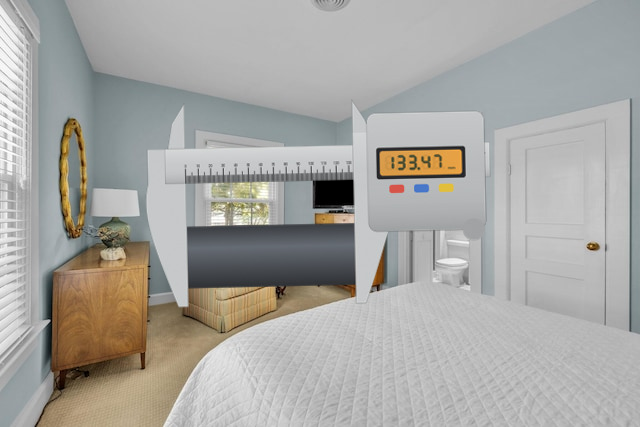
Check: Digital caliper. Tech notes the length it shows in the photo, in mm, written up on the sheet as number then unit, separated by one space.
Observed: 133.47 mm
